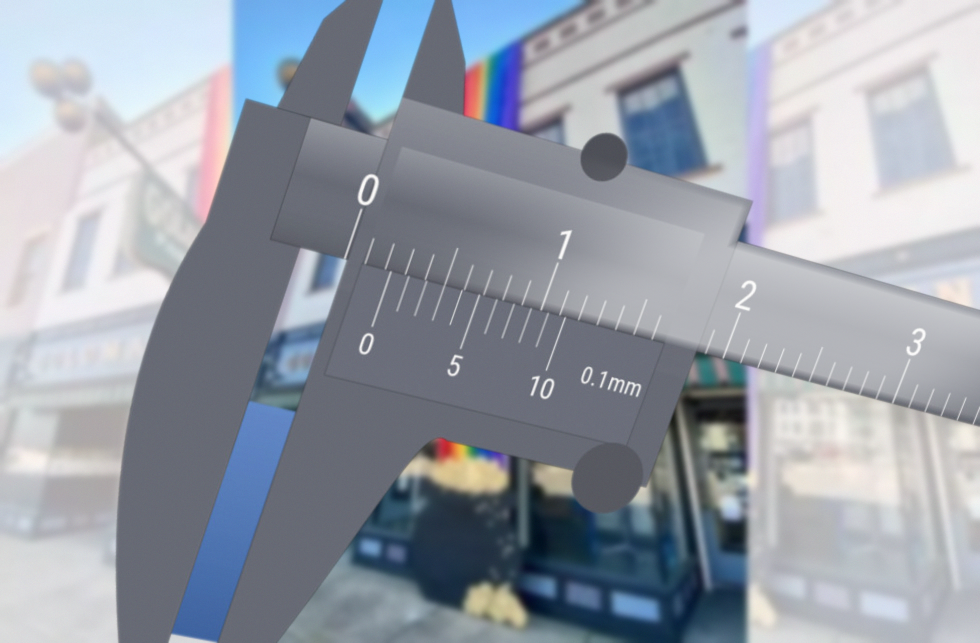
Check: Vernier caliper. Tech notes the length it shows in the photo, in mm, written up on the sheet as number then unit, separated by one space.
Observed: 2.3 mm
